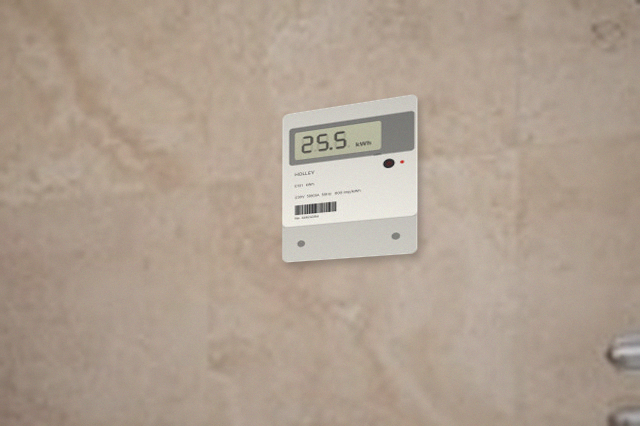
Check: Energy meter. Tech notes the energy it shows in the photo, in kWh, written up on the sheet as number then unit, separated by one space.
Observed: 25.5 kWh
